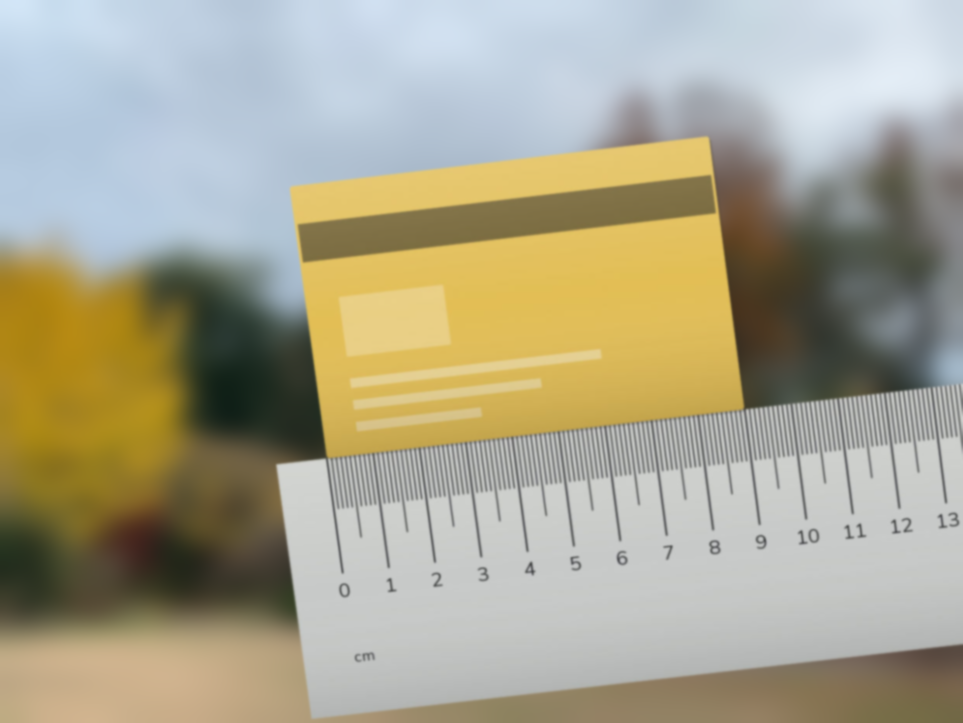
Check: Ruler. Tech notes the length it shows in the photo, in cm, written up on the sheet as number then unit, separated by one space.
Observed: 9 cm
